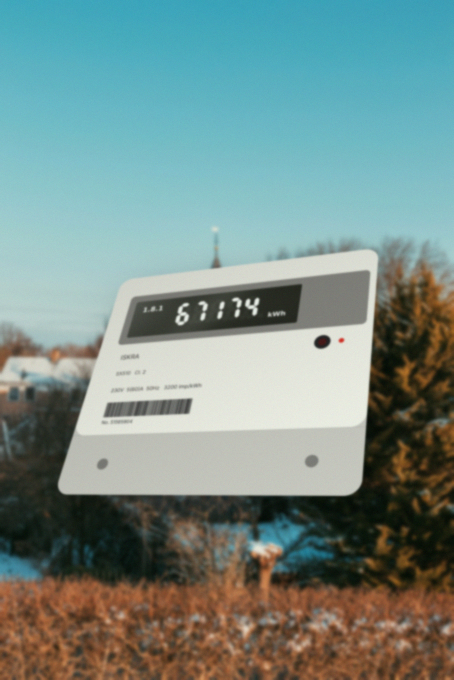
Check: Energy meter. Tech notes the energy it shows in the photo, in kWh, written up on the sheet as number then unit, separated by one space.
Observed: 67174 kWh
